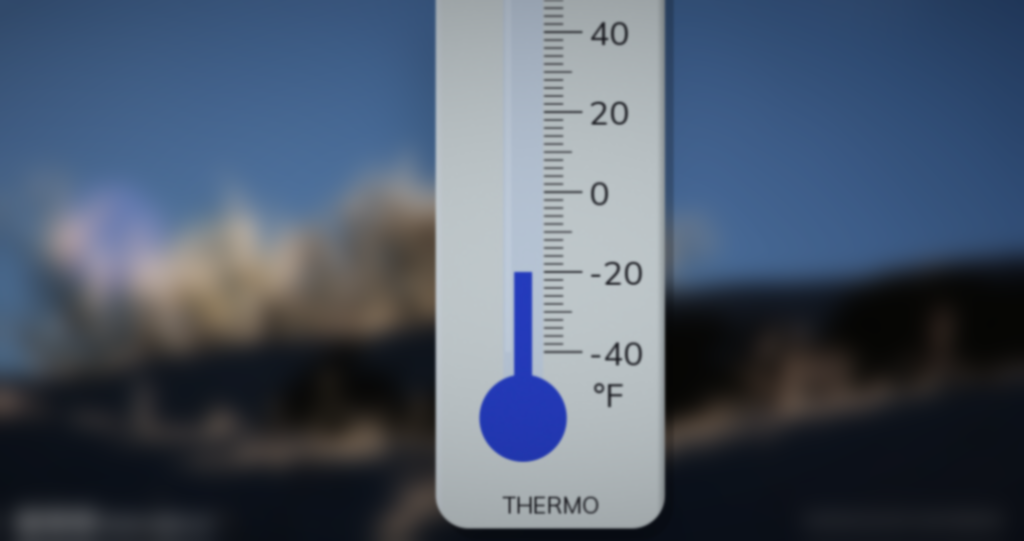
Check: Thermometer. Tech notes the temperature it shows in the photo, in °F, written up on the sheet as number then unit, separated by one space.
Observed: -20 °F
